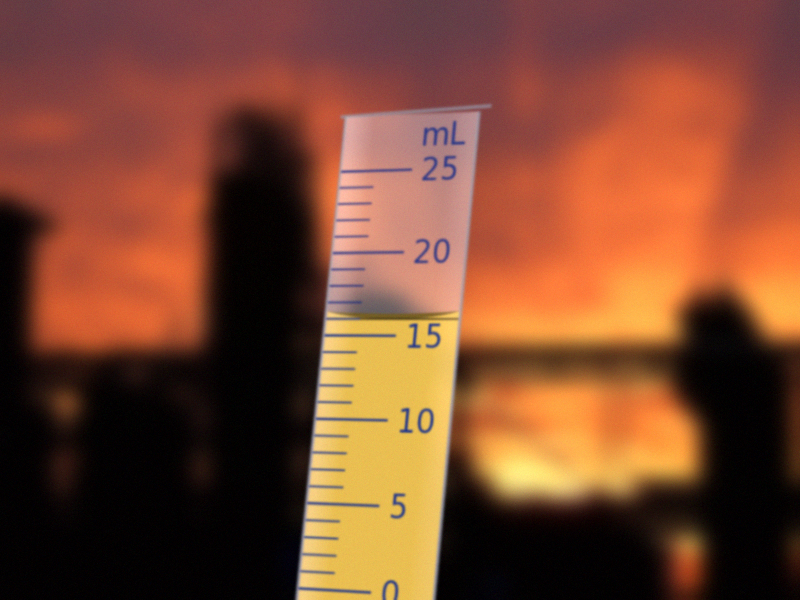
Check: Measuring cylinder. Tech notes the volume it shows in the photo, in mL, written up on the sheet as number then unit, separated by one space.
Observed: 16 mL
